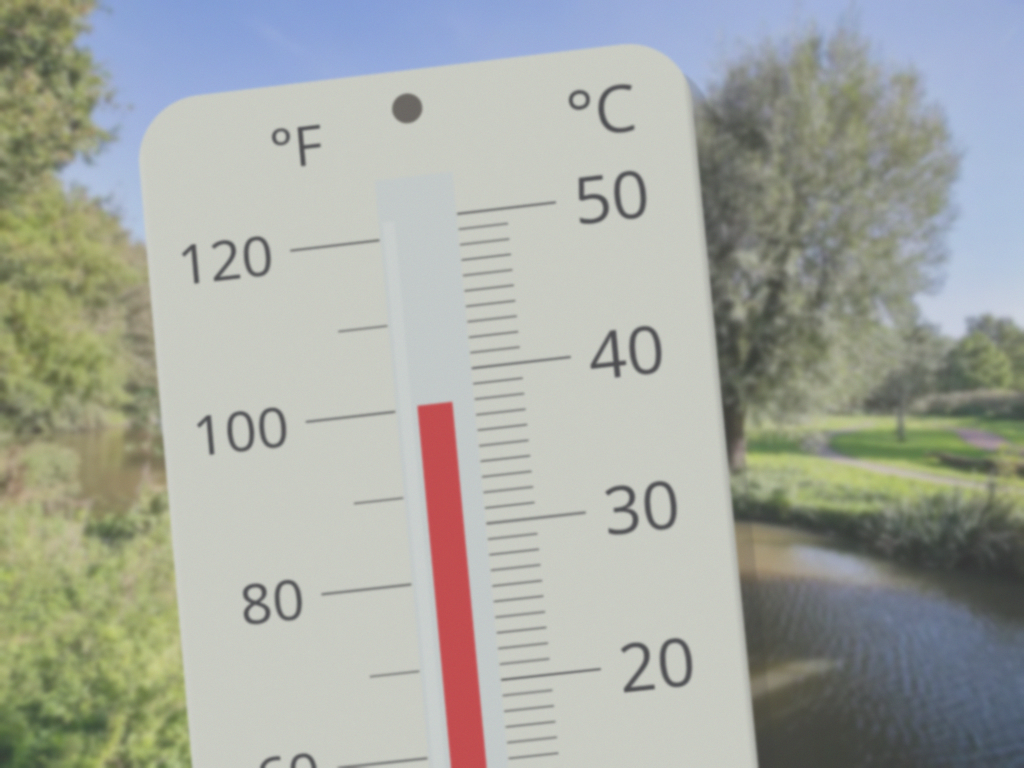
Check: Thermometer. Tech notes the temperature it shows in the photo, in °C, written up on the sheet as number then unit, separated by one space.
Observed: 38 °C
